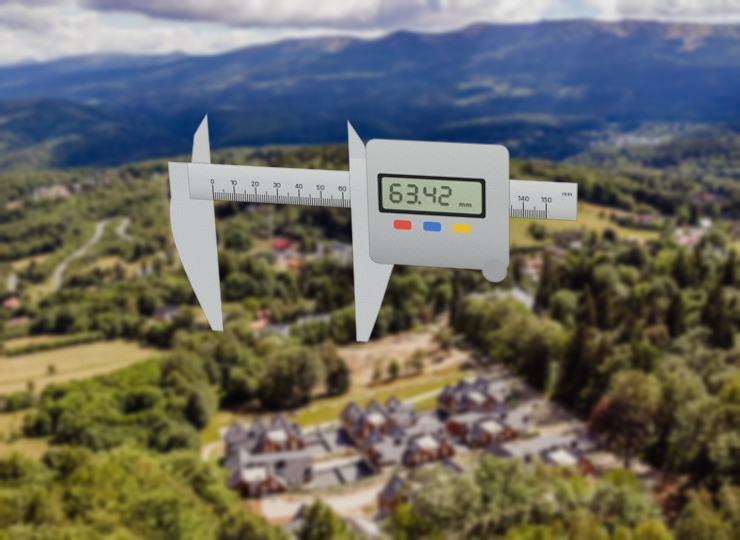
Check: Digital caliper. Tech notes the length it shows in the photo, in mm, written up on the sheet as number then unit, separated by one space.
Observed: 63.42 mm
